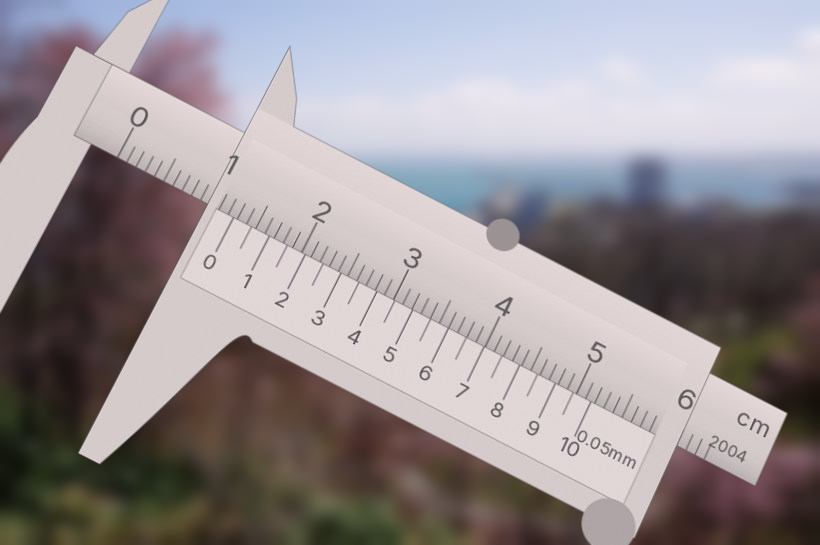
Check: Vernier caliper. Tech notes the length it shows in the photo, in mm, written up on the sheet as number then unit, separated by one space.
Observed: 12.6 mm
